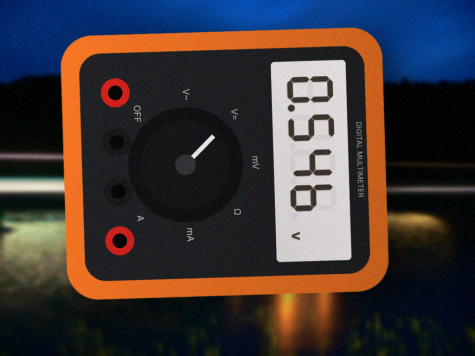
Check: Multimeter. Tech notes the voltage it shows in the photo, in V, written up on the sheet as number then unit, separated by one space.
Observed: 0.546 V
